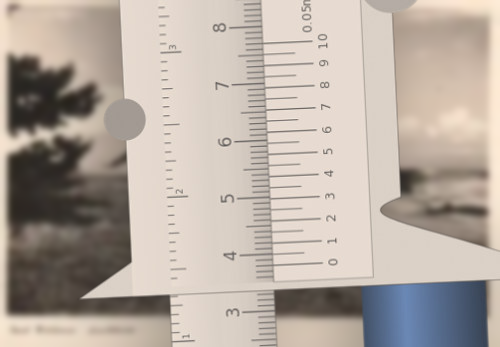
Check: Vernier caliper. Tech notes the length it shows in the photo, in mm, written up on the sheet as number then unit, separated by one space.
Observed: 38.0 mm
